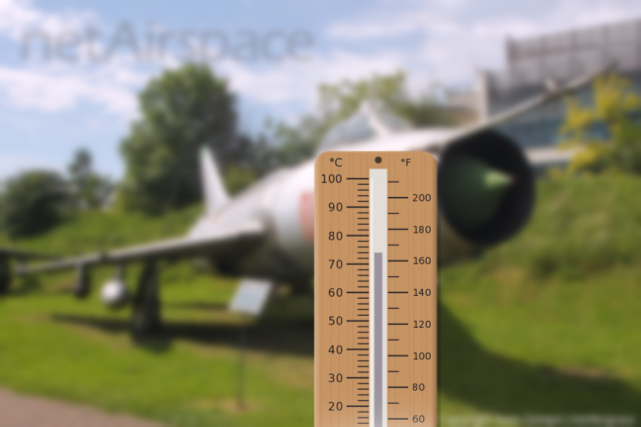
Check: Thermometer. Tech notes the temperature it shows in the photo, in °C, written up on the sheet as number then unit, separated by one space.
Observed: 74 °C
